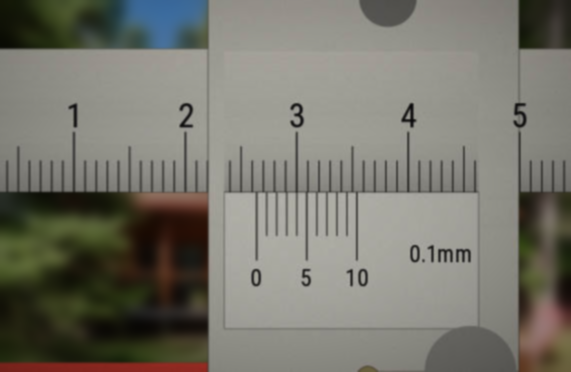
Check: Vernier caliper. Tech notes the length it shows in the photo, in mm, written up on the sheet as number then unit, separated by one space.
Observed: 26.4 mm
